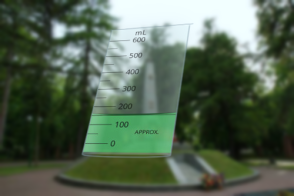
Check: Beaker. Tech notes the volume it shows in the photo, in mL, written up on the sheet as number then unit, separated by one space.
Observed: 150 mL
